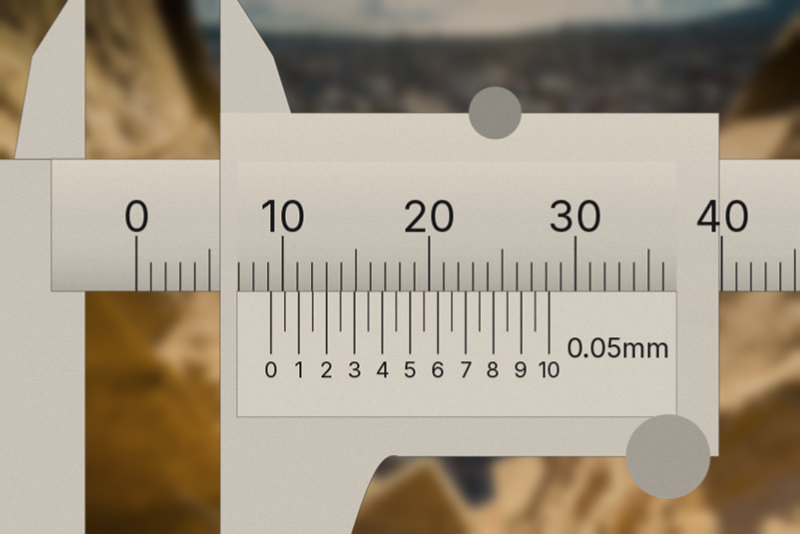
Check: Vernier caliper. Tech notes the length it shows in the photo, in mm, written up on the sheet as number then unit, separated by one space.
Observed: 9.2 mm
